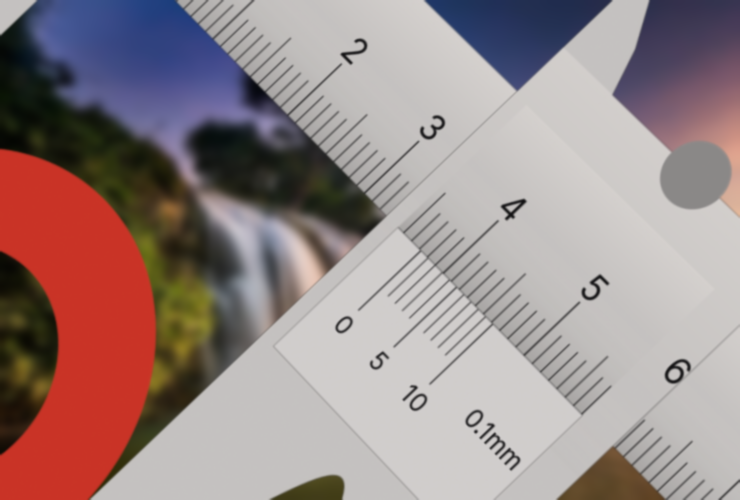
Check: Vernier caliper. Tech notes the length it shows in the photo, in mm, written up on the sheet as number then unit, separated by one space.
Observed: 37.2 mm
